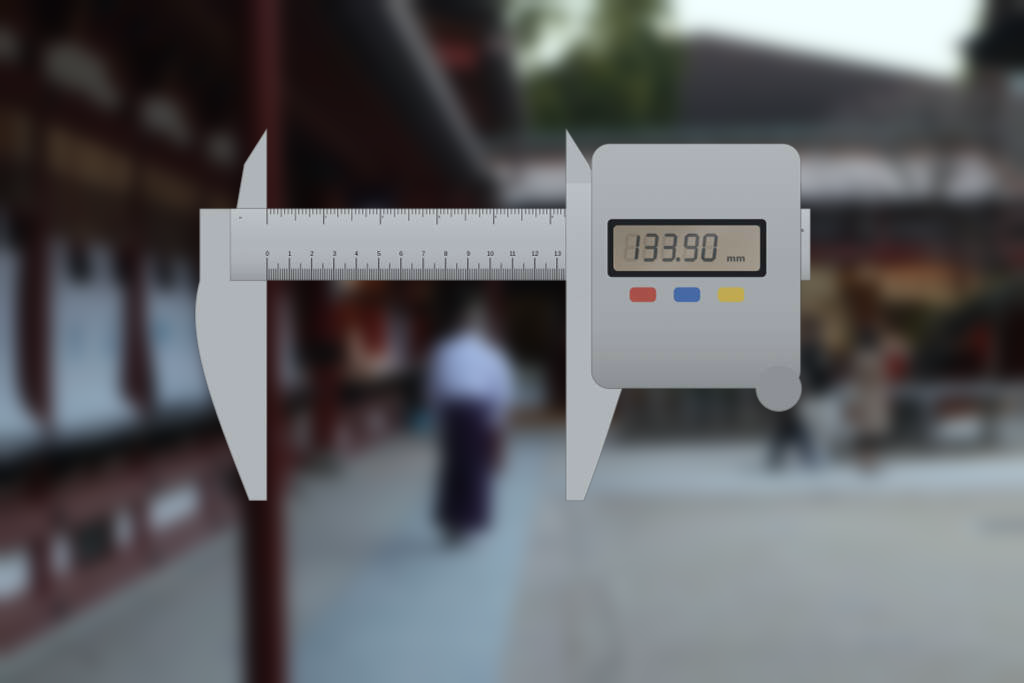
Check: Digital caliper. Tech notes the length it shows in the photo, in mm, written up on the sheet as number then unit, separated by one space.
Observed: 133.90 mm
